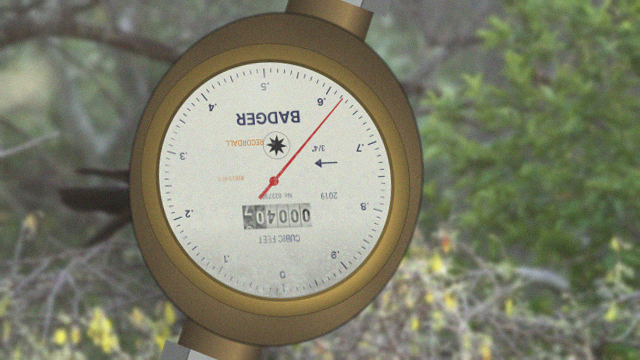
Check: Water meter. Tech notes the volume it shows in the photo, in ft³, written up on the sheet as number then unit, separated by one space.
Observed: 406.62 ft³
